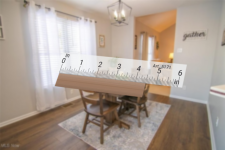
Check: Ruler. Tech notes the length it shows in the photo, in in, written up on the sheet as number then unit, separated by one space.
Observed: 4.5 in
